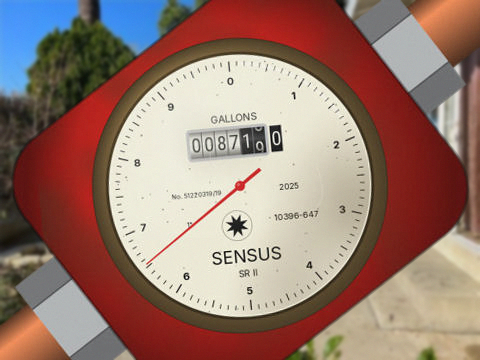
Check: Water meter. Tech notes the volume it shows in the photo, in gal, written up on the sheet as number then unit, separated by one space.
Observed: 87186.5 gal
